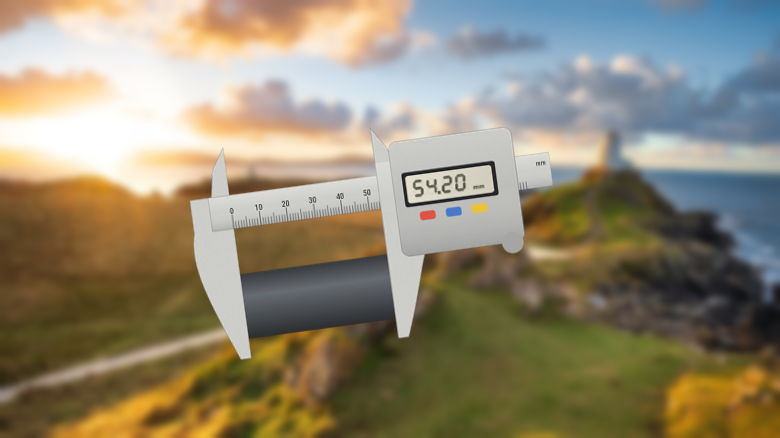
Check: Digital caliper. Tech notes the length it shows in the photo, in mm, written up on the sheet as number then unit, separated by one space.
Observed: 54.20 mm
